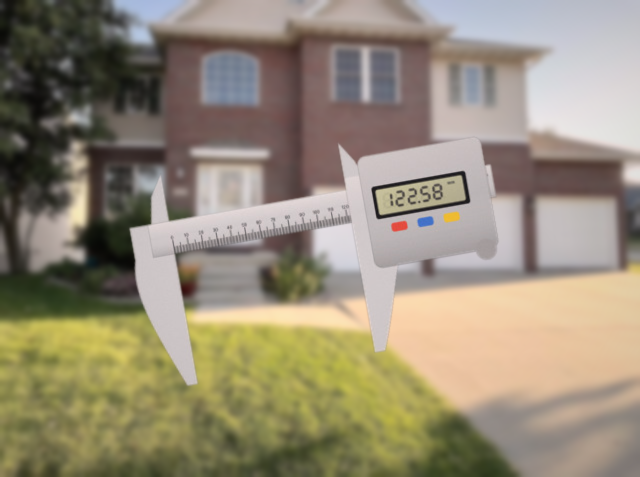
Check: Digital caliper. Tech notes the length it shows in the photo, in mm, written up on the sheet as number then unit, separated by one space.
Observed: 122.58 mm
